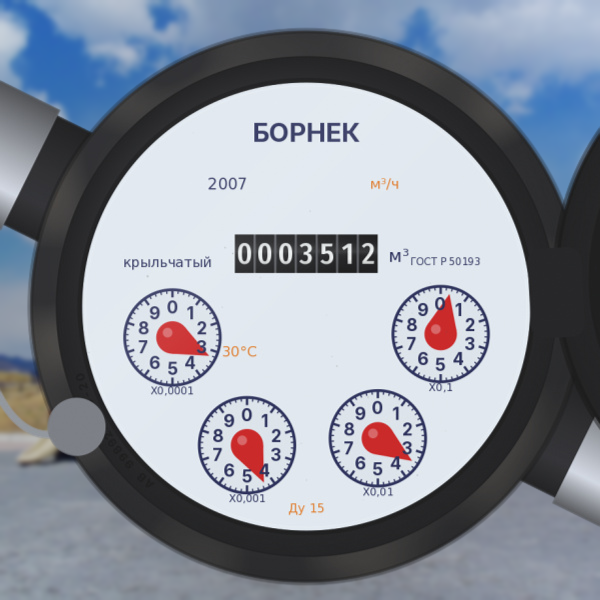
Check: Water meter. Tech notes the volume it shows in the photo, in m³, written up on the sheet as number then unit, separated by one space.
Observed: 3512.0343 m³
